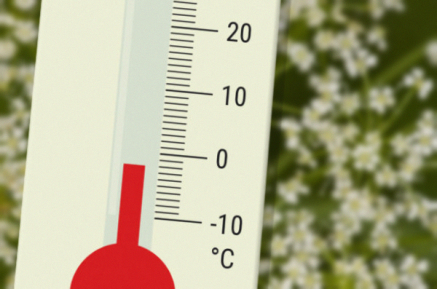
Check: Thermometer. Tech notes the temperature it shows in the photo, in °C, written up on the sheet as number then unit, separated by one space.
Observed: -2 °C
